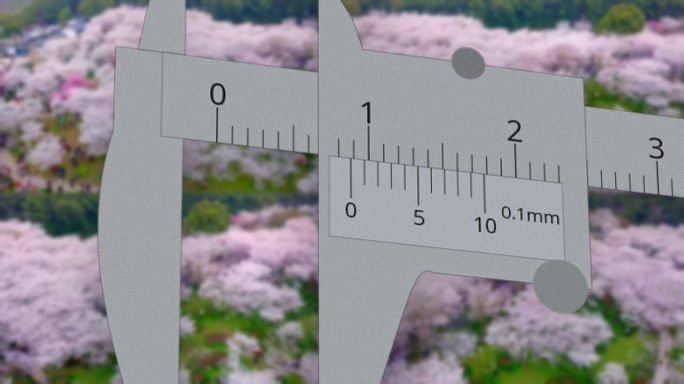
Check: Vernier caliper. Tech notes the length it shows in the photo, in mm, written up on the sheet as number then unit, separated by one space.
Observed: 8.8 mm
